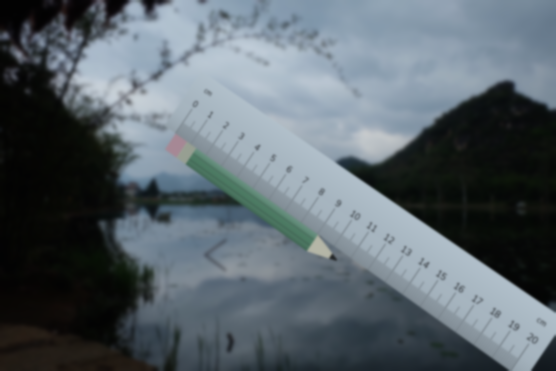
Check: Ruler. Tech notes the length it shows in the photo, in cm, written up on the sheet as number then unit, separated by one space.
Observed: 10.5 cm
